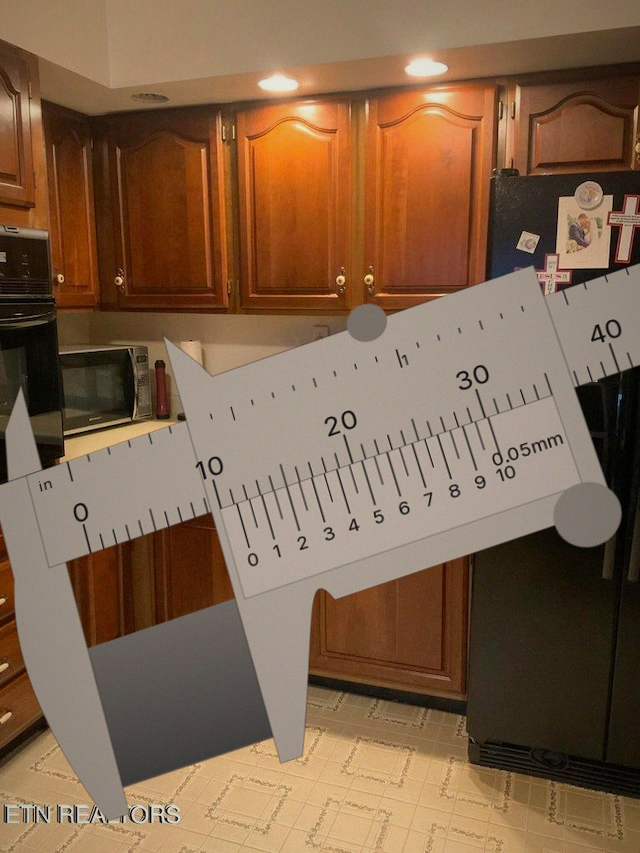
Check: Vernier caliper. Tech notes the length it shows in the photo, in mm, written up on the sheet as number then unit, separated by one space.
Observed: 11.2 mm
